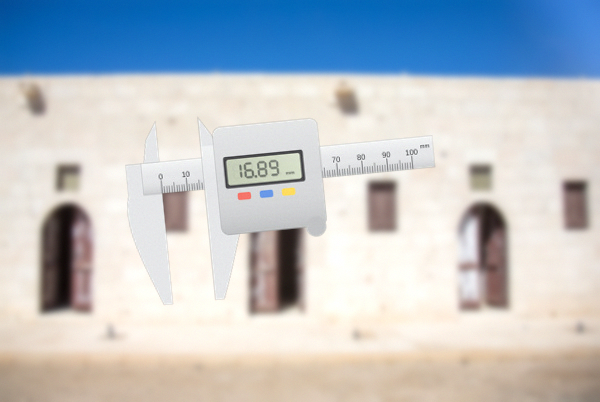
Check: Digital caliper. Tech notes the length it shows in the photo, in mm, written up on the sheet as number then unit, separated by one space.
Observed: 16.89 mm
